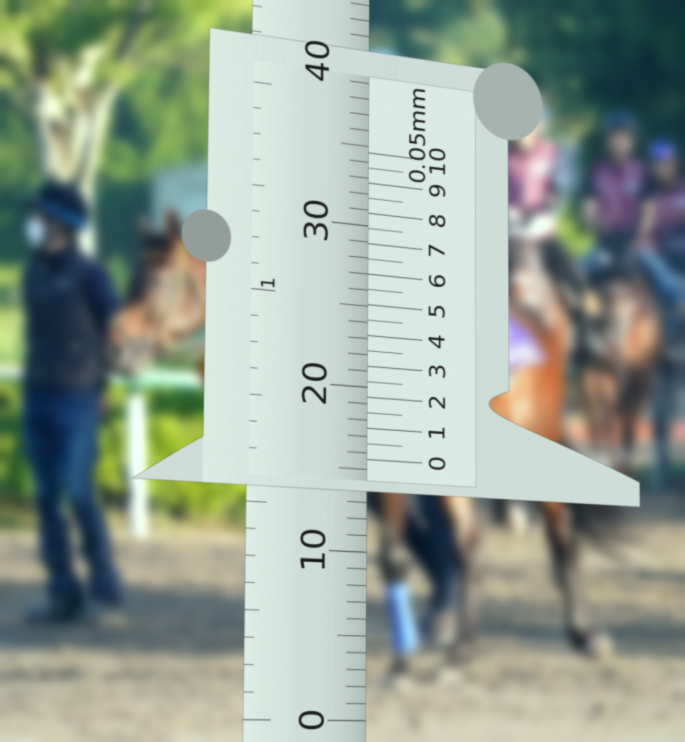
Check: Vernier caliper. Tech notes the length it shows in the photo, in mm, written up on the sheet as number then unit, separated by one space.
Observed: 15.6 mm
